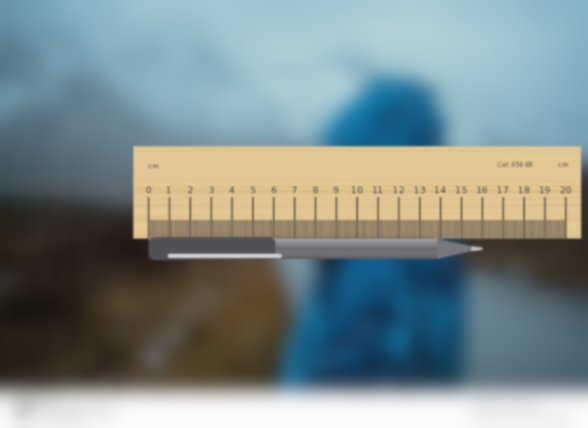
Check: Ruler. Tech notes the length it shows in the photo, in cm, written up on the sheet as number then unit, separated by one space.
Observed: 16 cm
